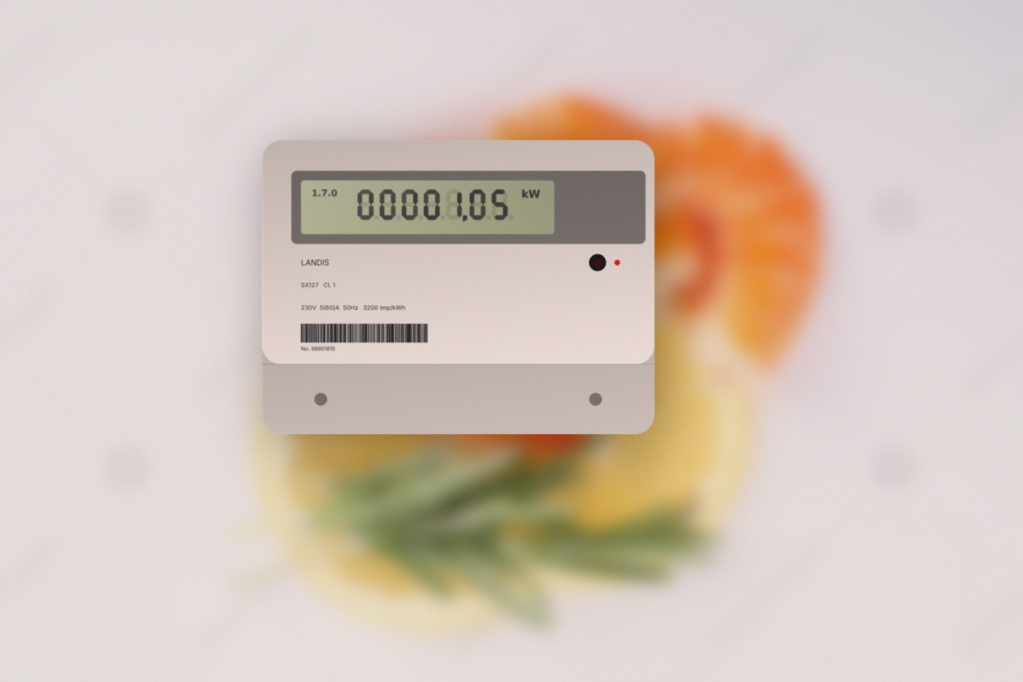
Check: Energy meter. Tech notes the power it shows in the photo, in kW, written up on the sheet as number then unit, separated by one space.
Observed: 1.05 kW
